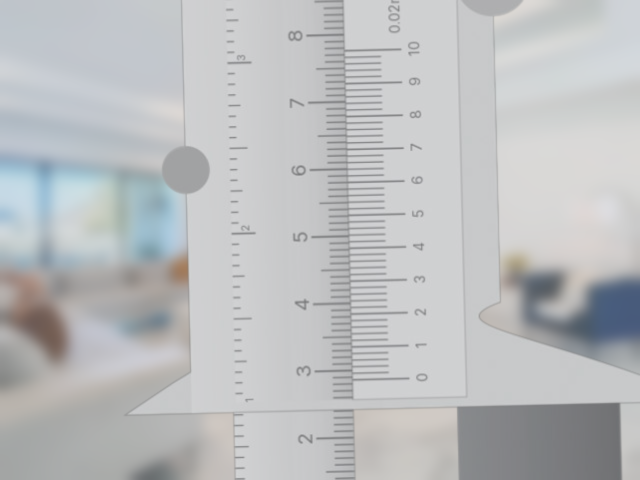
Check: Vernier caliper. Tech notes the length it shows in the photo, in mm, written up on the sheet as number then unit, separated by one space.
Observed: 28.6 mm
